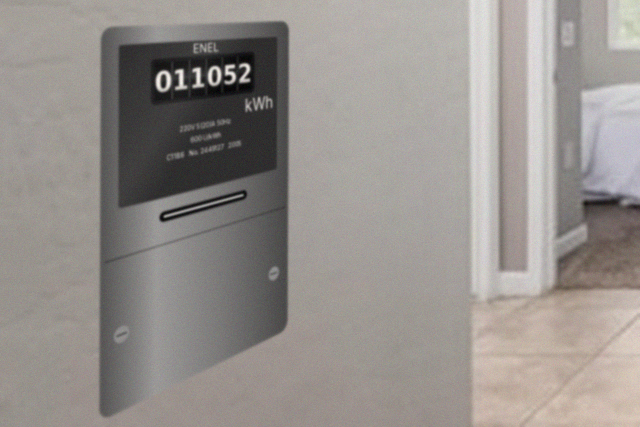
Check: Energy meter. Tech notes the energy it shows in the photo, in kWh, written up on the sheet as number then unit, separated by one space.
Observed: 11052 kWh
